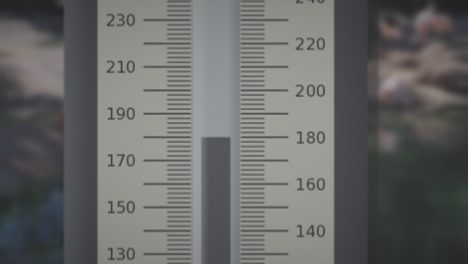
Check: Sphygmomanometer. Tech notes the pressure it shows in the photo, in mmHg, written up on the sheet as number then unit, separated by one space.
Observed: 180 mmHg
